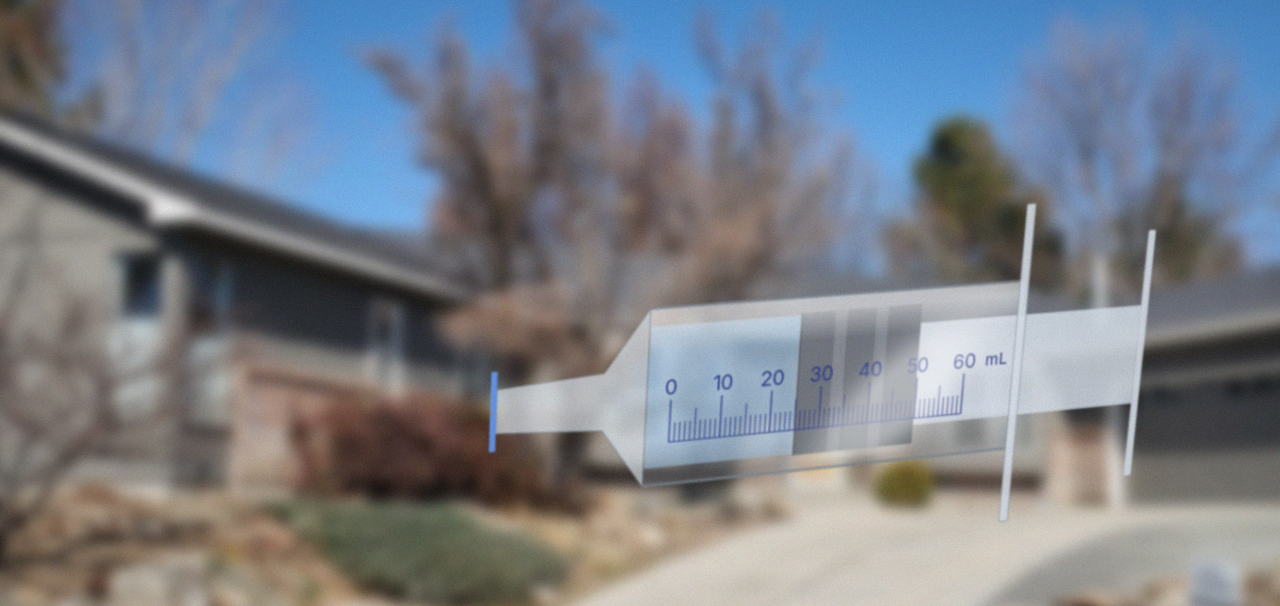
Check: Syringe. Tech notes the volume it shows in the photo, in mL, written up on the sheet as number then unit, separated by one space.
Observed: 25 mL
